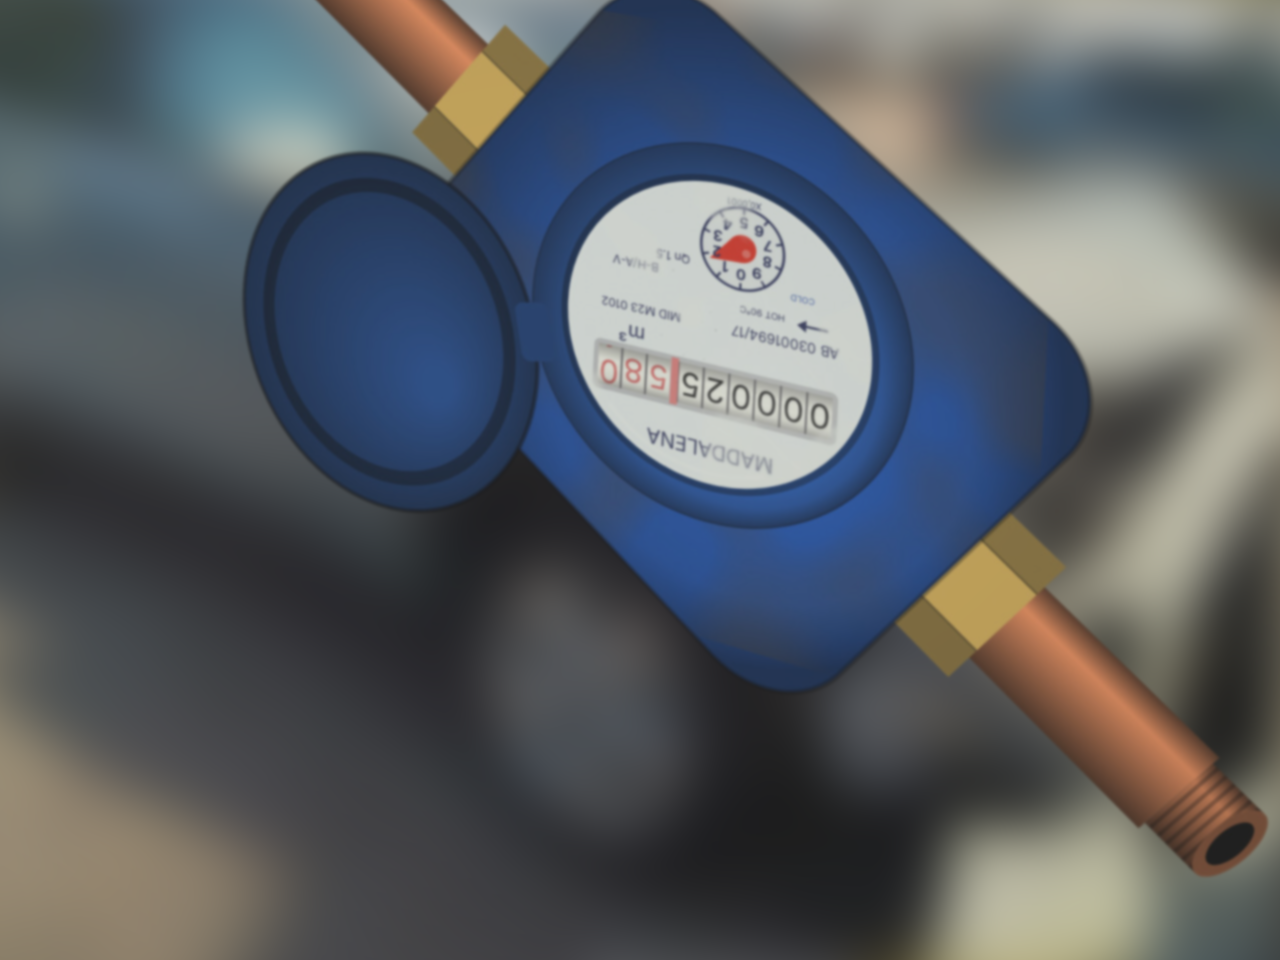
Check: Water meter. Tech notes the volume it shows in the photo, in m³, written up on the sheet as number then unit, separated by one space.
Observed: 25.5801 m³
